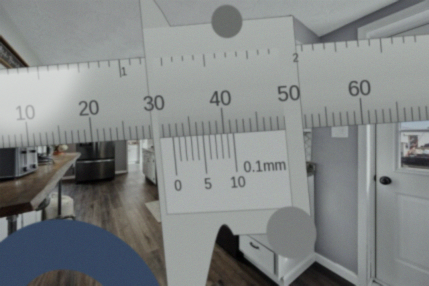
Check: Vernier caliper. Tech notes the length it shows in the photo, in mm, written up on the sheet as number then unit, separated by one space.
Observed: 32.4 mm
